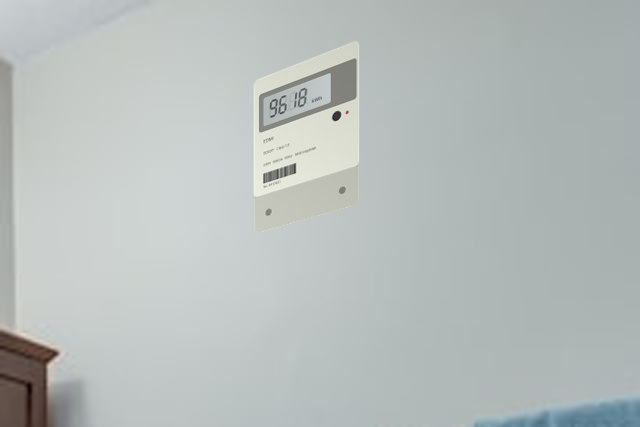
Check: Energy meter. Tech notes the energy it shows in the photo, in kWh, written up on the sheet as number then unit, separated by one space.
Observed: 9618 kWh
